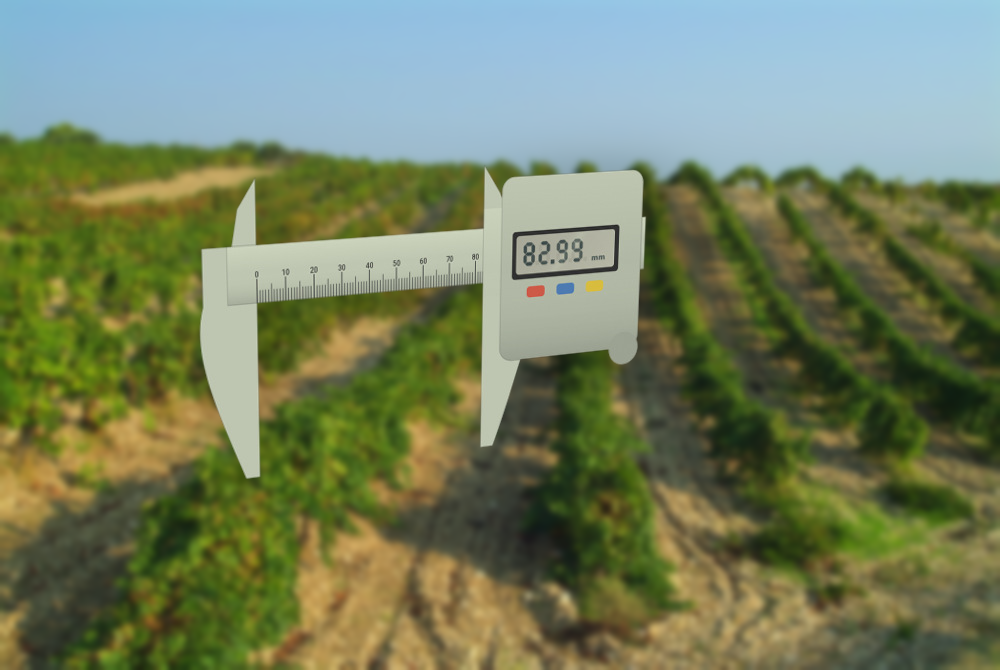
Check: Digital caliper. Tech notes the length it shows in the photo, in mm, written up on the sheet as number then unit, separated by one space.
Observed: 82.99 mm
